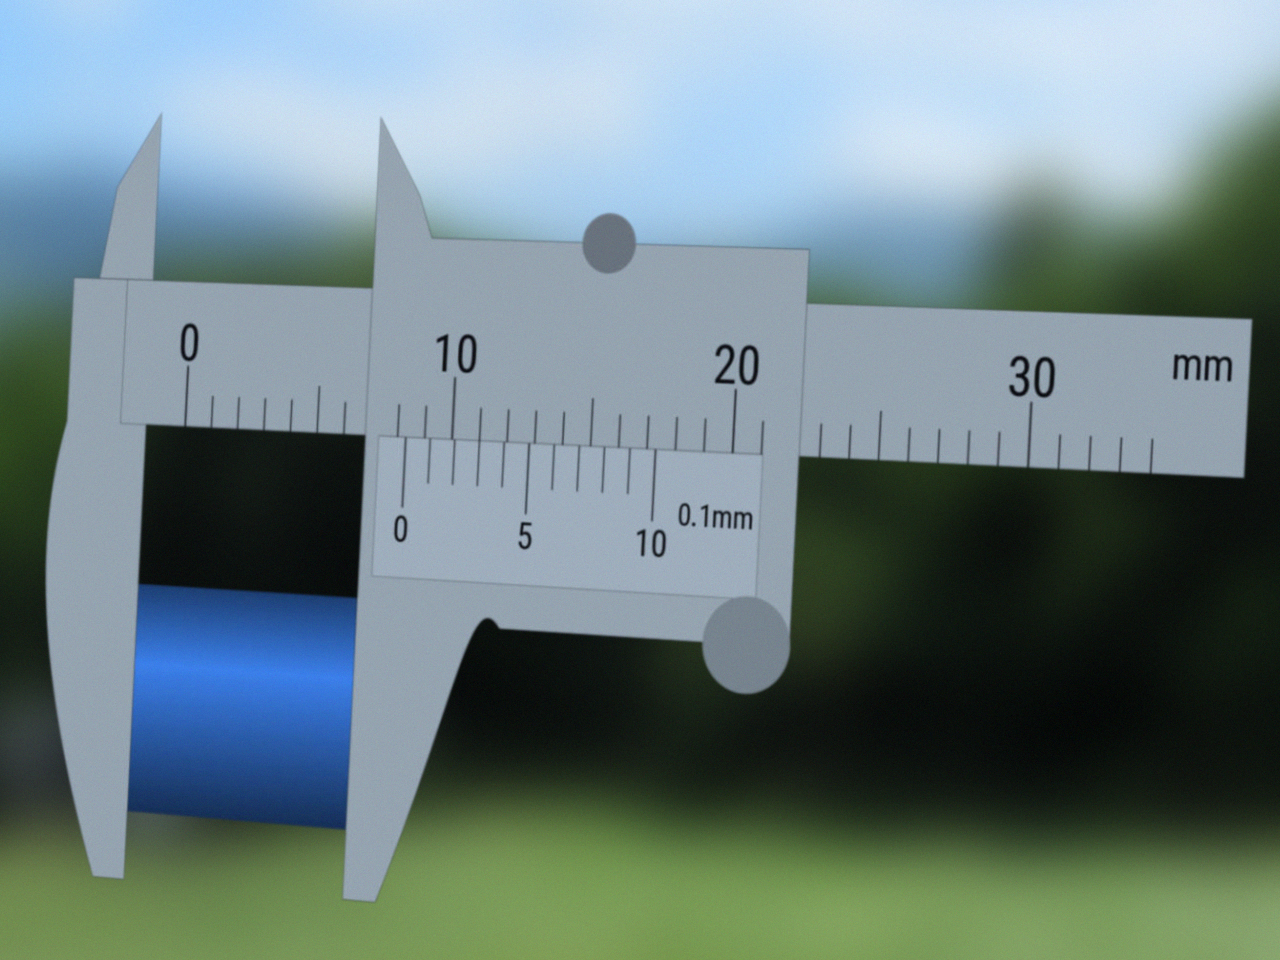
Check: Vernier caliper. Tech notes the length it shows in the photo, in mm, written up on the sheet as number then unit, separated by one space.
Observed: 8.3 mm
